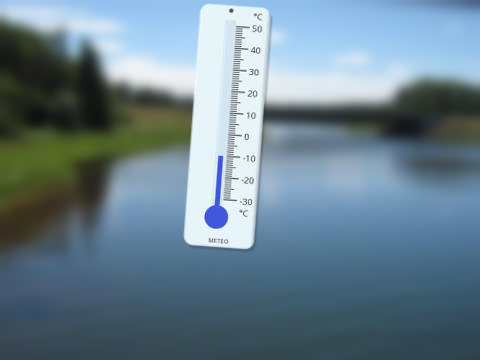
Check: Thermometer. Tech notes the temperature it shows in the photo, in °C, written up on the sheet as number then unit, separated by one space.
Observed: -10 °C
